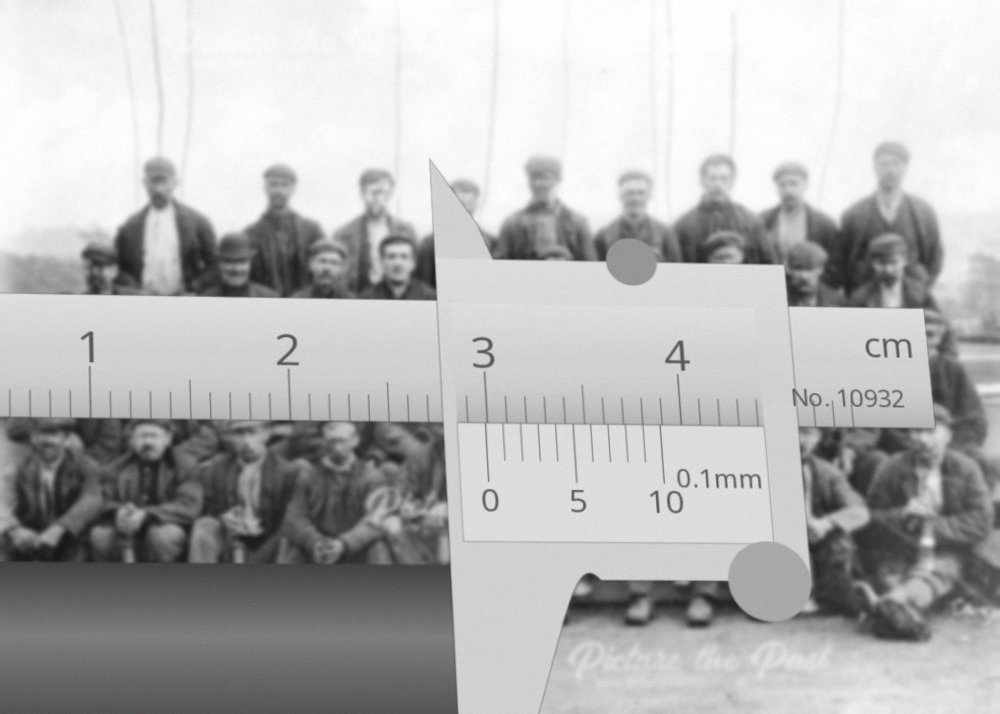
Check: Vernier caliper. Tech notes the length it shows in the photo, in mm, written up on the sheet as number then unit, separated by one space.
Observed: 29.9 mm
